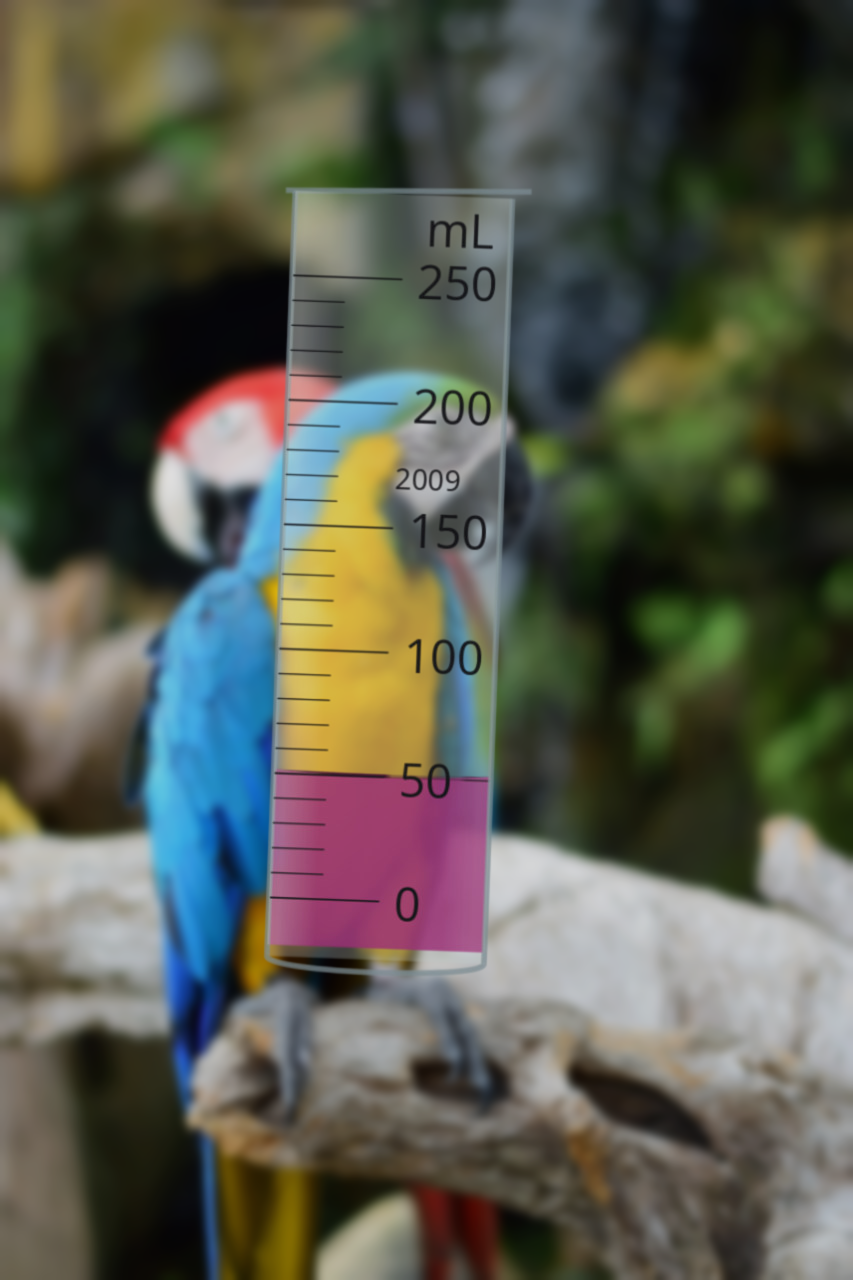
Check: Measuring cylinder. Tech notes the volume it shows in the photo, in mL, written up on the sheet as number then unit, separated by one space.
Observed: 50 mL
